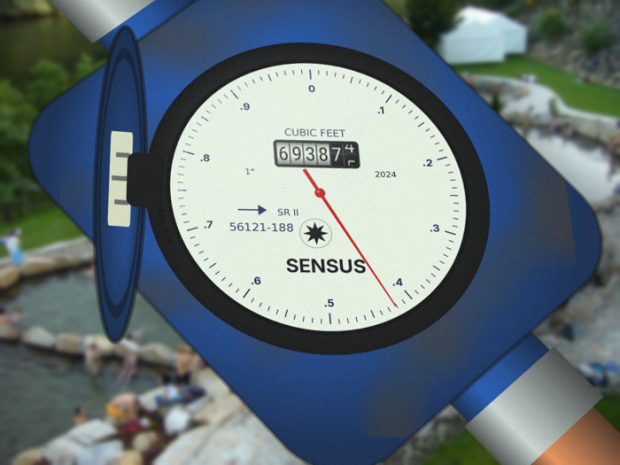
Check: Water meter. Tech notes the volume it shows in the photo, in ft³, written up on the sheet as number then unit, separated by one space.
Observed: 693874.42 ft³
